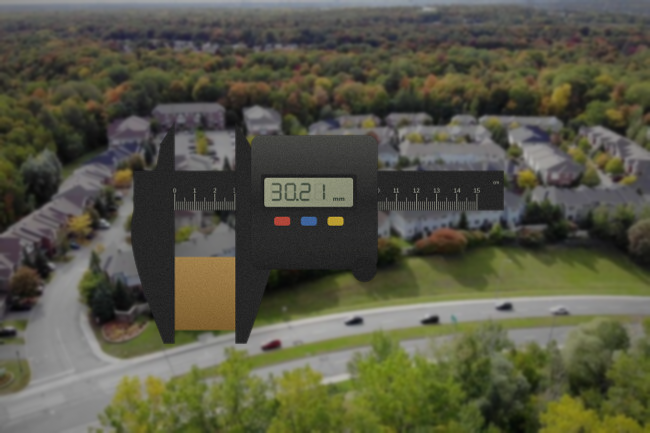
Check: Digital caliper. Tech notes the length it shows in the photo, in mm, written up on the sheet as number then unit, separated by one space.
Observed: 30.21 mm
